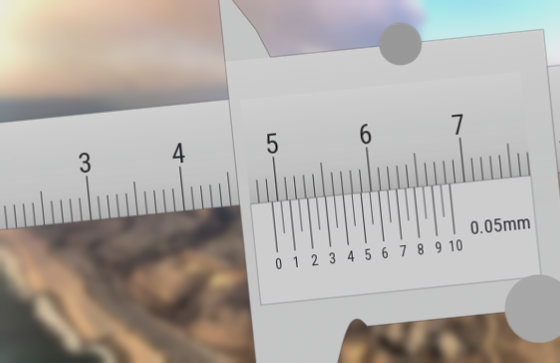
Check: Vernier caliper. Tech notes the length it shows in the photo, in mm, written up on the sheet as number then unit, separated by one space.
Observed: 49.4 mm
